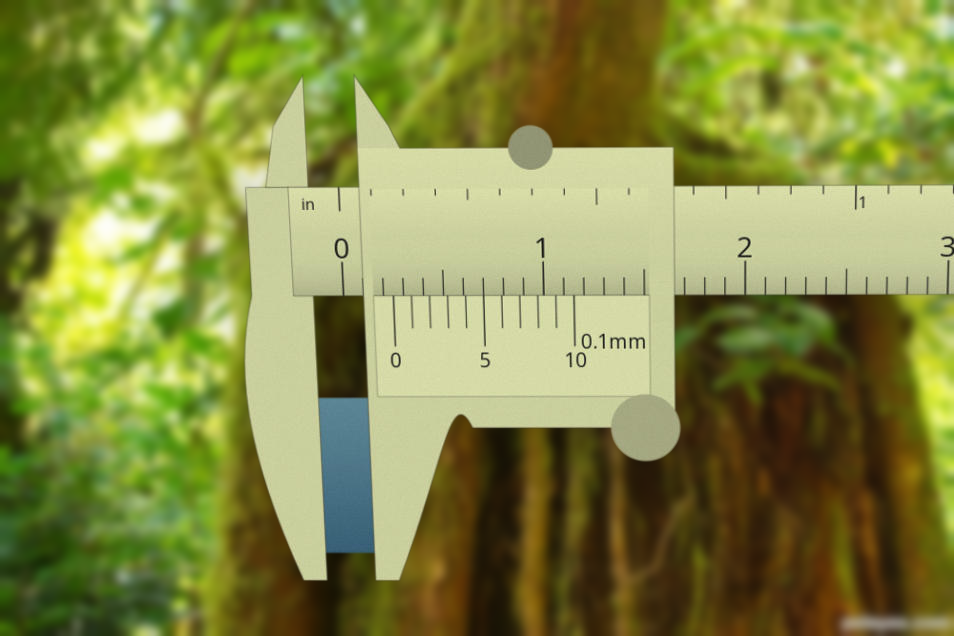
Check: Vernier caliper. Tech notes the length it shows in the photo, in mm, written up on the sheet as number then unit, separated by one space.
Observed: 2.5 mm
